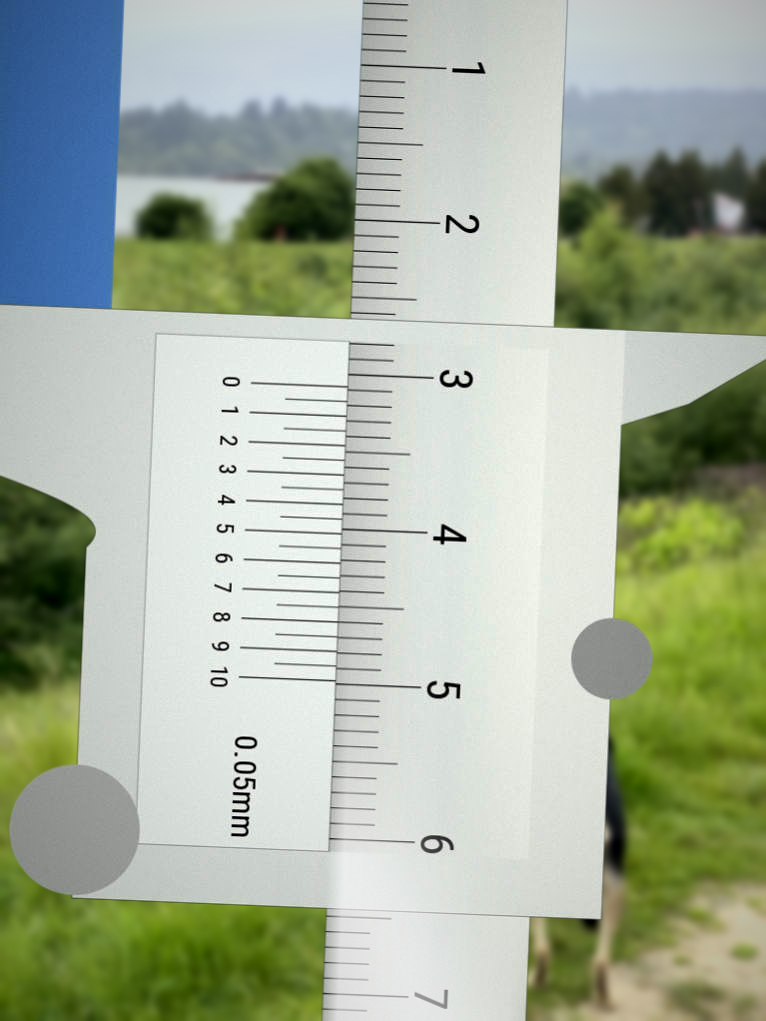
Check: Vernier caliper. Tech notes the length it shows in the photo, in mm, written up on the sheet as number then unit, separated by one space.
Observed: 30.8 mm
